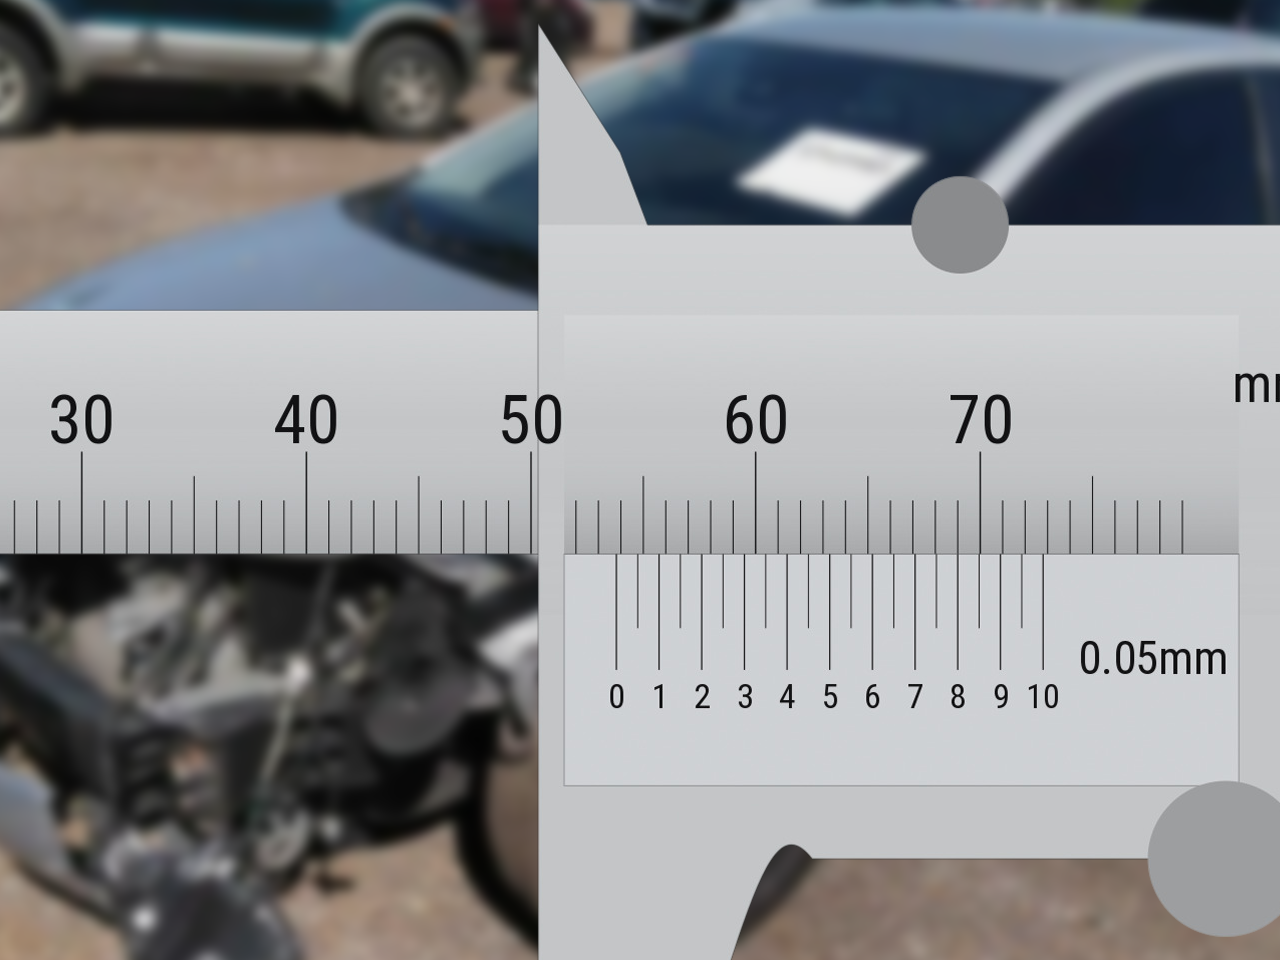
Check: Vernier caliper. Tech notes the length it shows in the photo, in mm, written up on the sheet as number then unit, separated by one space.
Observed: 53.8 mm
